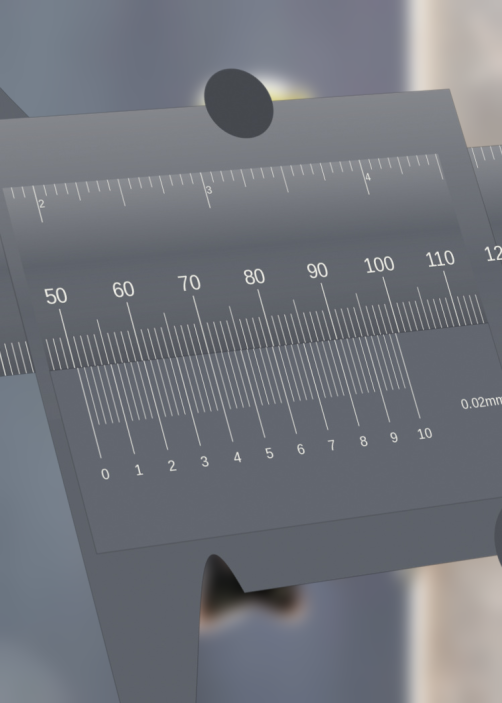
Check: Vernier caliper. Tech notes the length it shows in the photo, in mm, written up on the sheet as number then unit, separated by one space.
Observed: 50.4 mm
